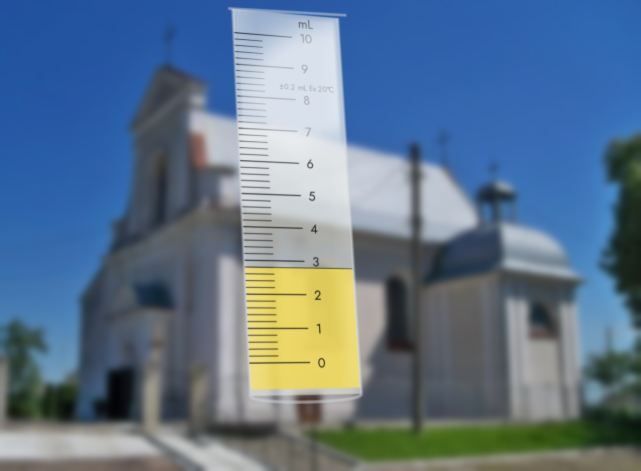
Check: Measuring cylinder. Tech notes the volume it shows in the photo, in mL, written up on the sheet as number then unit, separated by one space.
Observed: 2.8 mL
